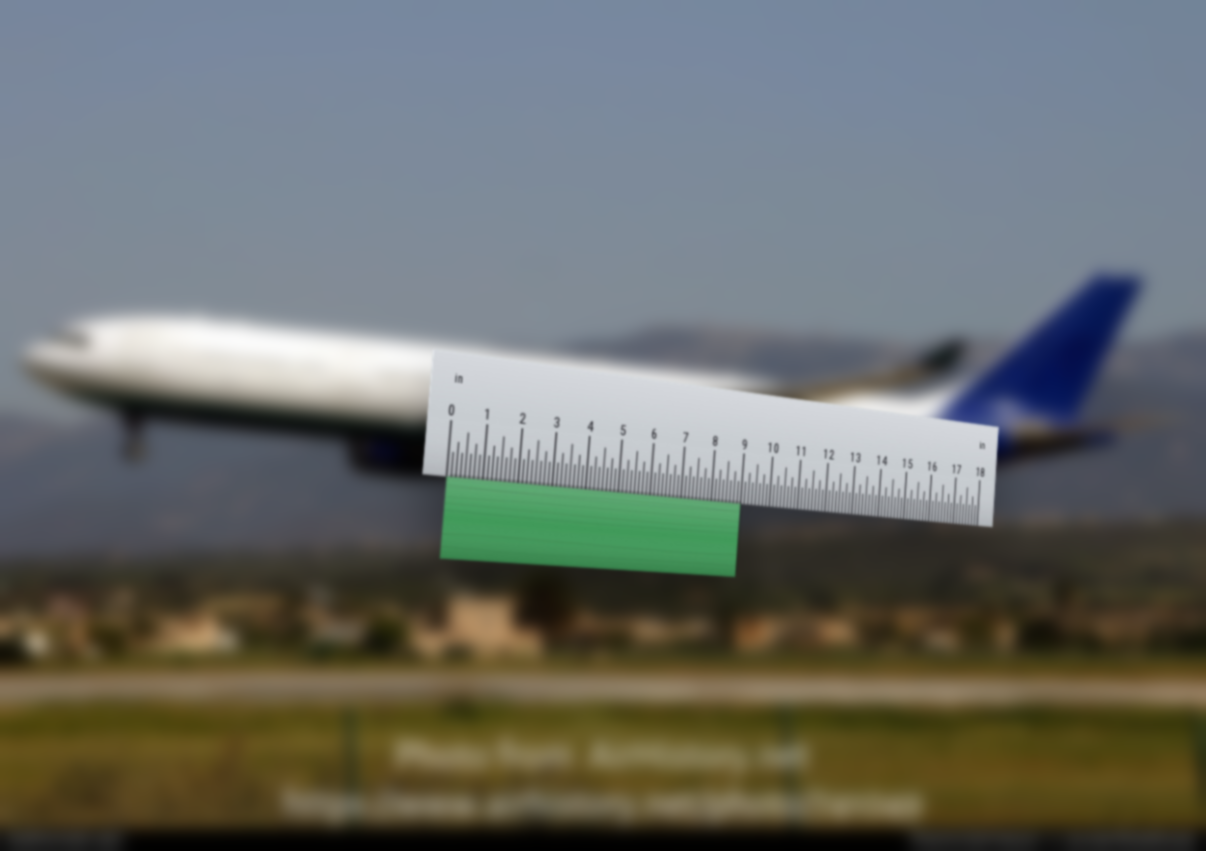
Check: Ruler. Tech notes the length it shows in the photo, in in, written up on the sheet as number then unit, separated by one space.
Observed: 9 in
